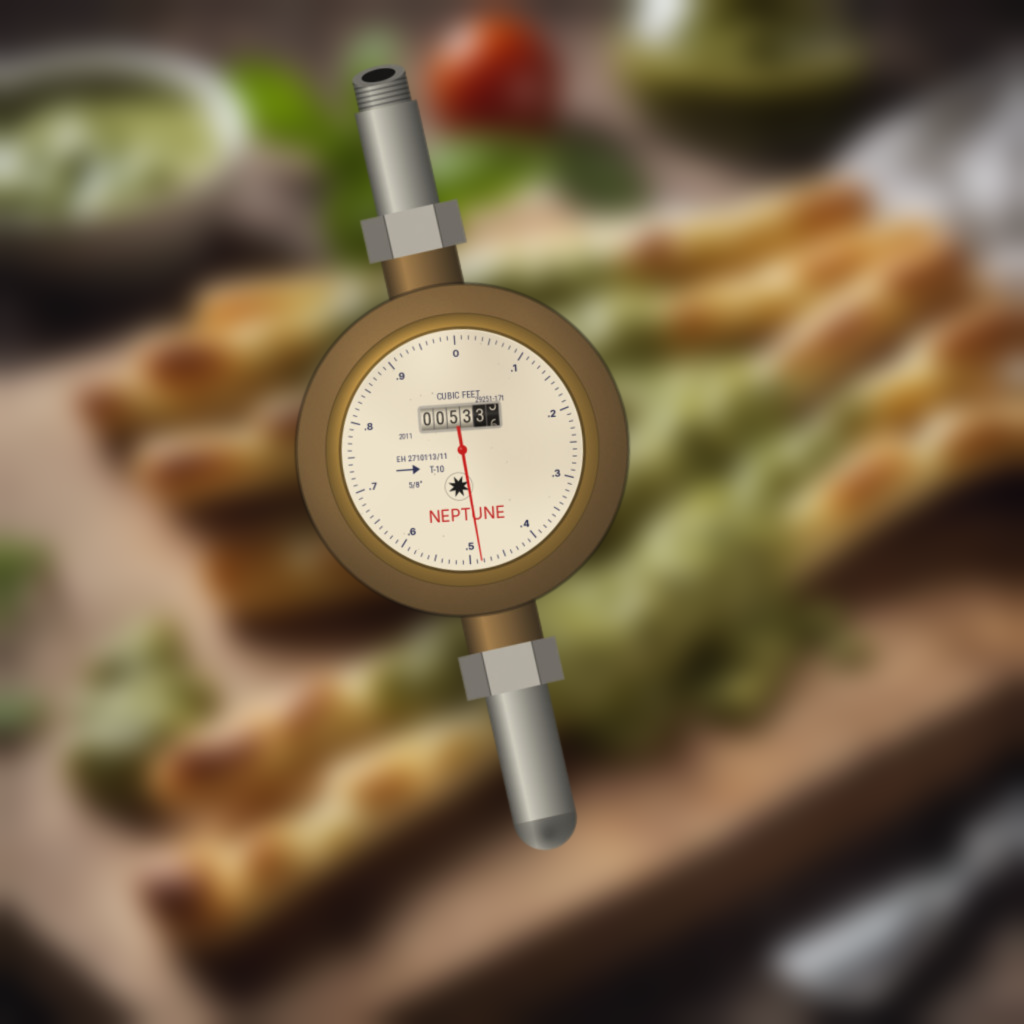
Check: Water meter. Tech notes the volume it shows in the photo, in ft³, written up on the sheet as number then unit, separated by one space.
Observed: 5335.48 ft³
